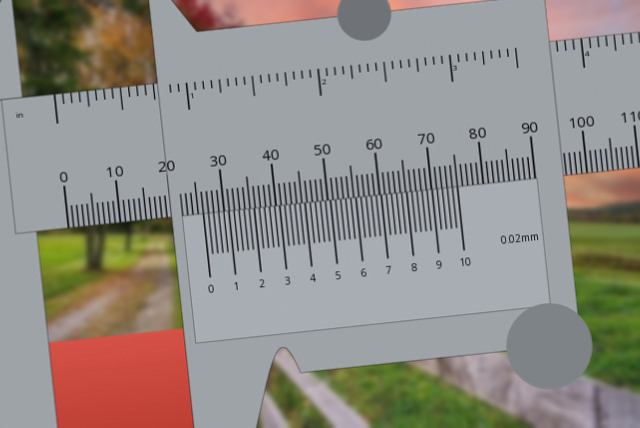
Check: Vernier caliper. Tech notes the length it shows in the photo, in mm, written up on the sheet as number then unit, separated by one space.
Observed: 26.0 mm
